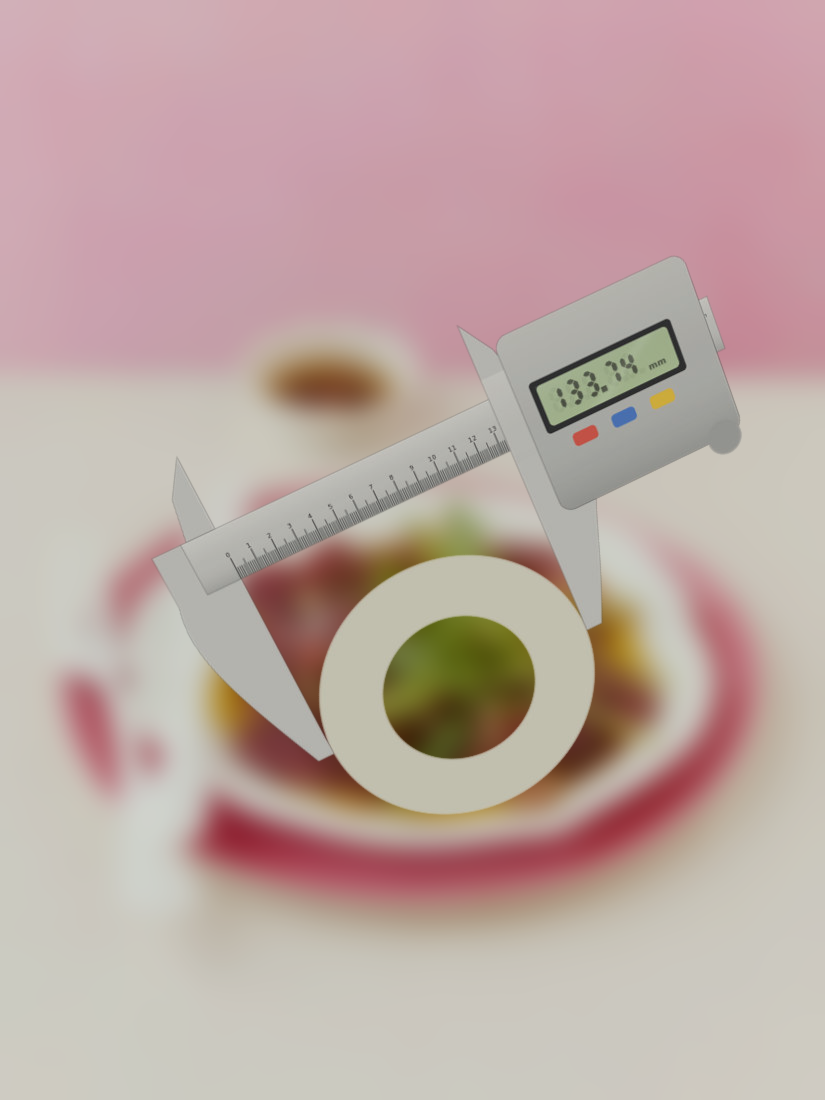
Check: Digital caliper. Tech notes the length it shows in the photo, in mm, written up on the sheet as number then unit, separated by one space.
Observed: 133.74 mm
